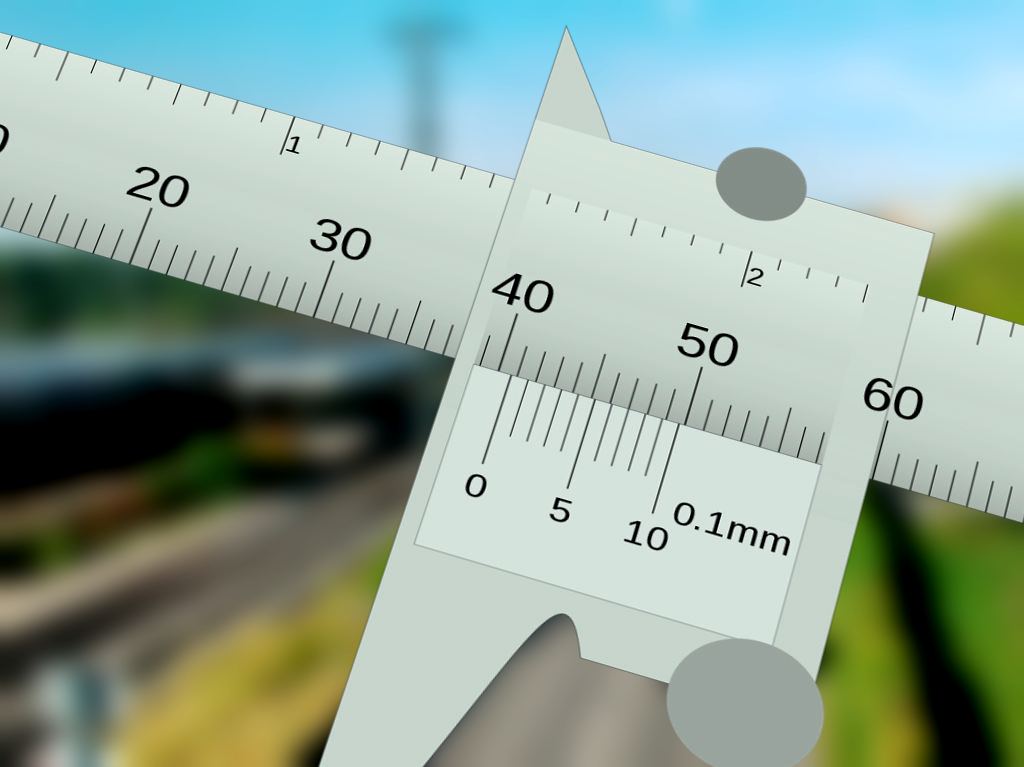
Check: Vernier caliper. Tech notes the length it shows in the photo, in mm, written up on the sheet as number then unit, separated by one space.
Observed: 40.7 mm
